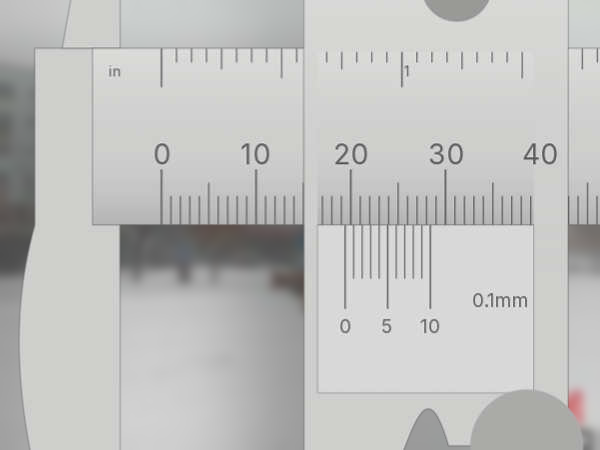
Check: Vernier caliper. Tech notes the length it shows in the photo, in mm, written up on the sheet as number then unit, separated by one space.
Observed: 19.4 mm
